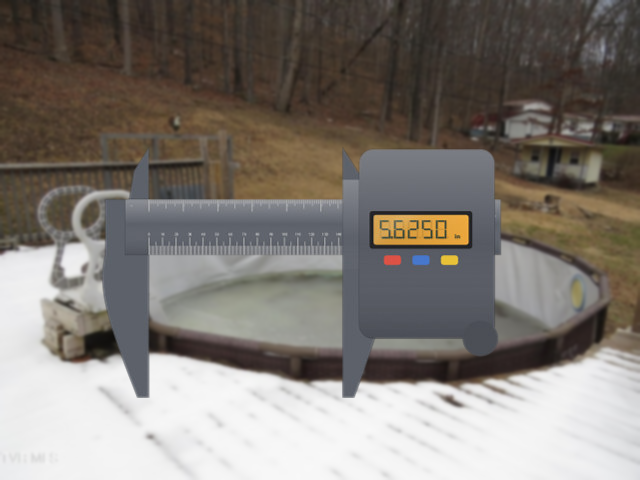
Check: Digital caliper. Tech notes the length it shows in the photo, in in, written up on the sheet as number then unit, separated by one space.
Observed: 5.6250 in
